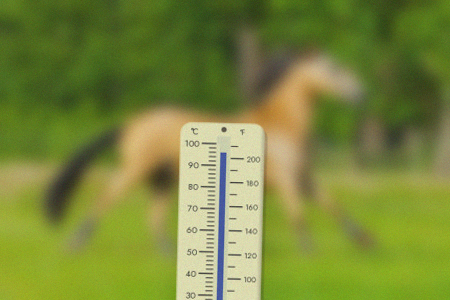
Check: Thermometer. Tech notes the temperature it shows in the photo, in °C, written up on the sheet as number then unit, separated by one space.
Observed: 96 °C
